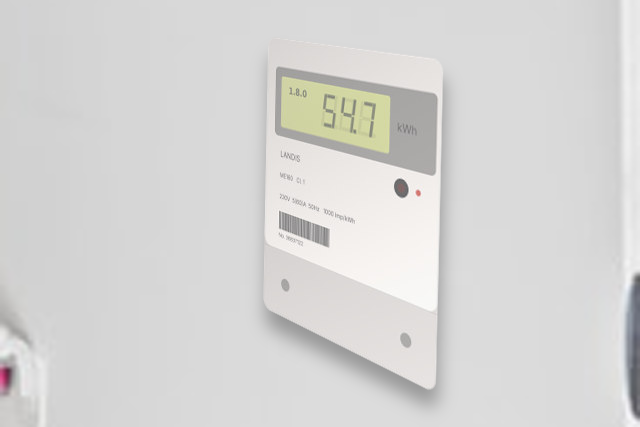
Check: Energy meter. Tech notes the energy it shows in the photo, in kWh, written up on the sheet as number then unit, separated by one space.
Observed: 54.7 kWh
